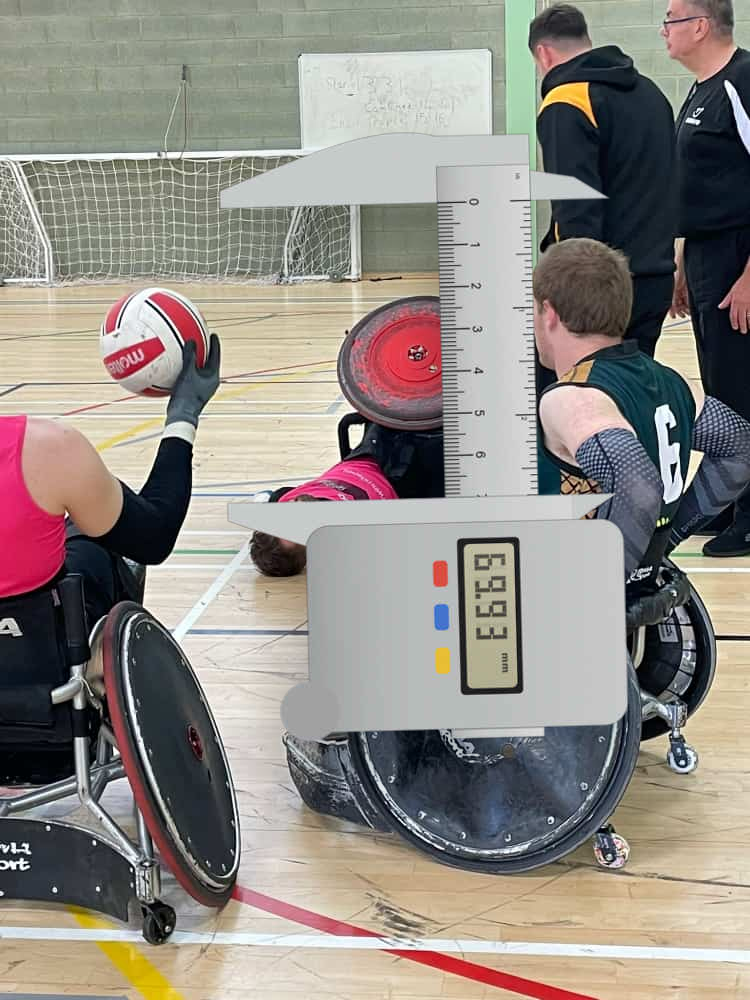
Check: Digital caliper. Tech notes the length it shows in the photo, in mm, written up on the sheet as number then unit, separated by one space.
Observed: 69.93 mm
